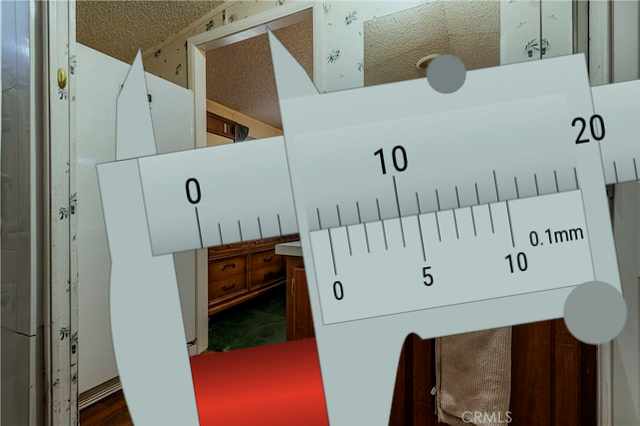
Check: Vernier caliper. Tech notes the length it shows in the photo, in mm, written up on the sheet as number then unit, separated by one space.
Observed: 6.4 mm
